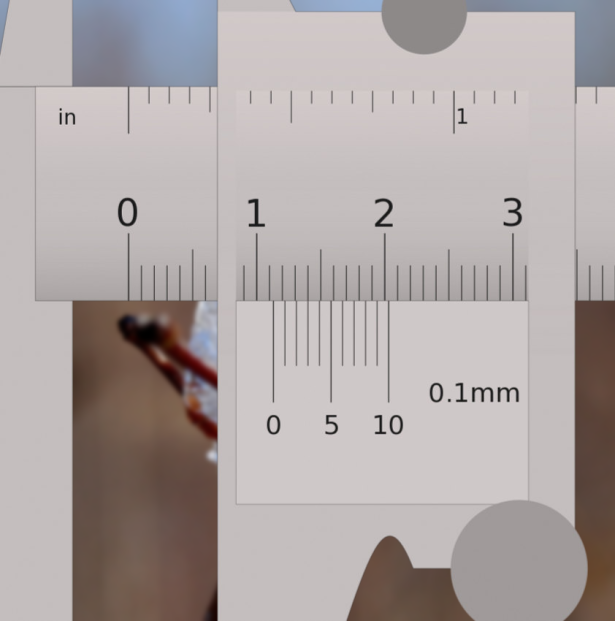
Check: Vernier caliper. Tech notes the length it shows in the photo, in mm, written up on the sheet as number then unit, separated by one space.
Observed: 11.3 mm
